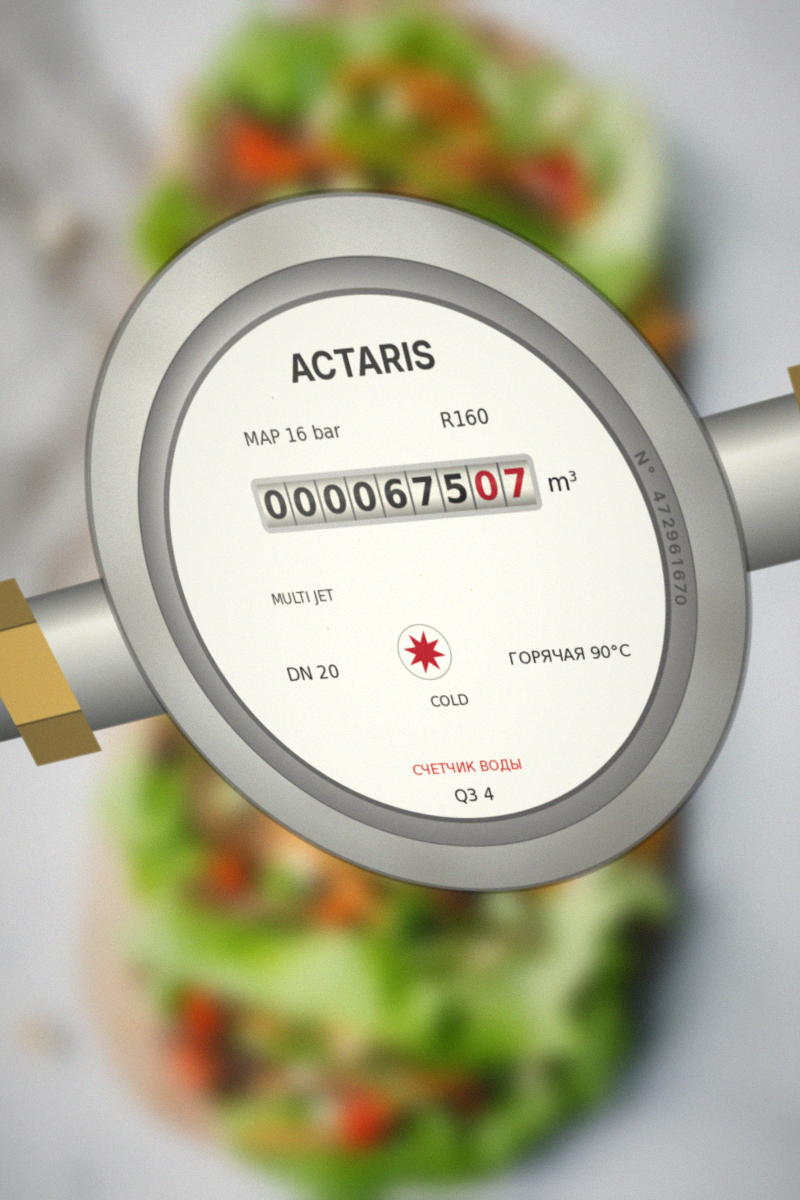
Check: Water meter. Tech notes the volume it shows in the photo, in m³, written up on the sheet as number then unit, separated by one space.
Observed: 675.07 m³
